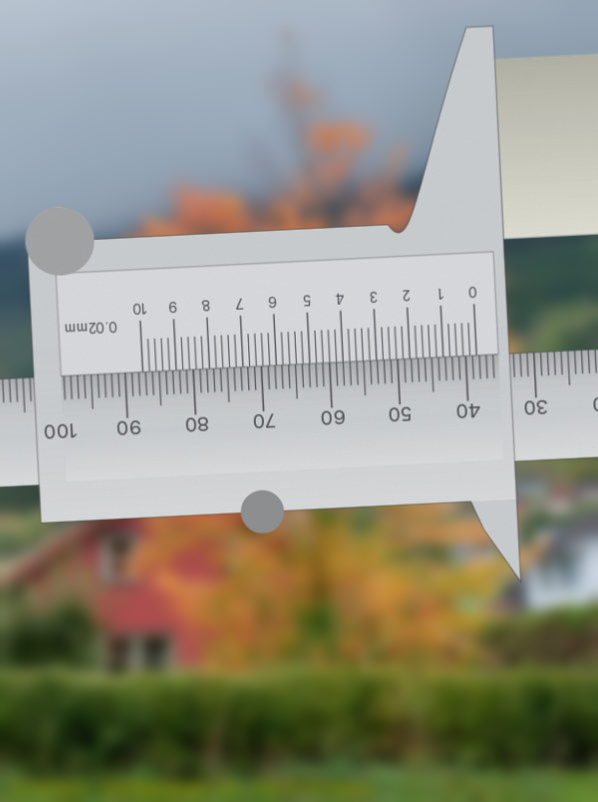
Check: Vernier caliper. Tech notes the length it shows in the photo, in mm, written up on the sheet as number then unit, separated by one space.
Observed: 38.4 mm
